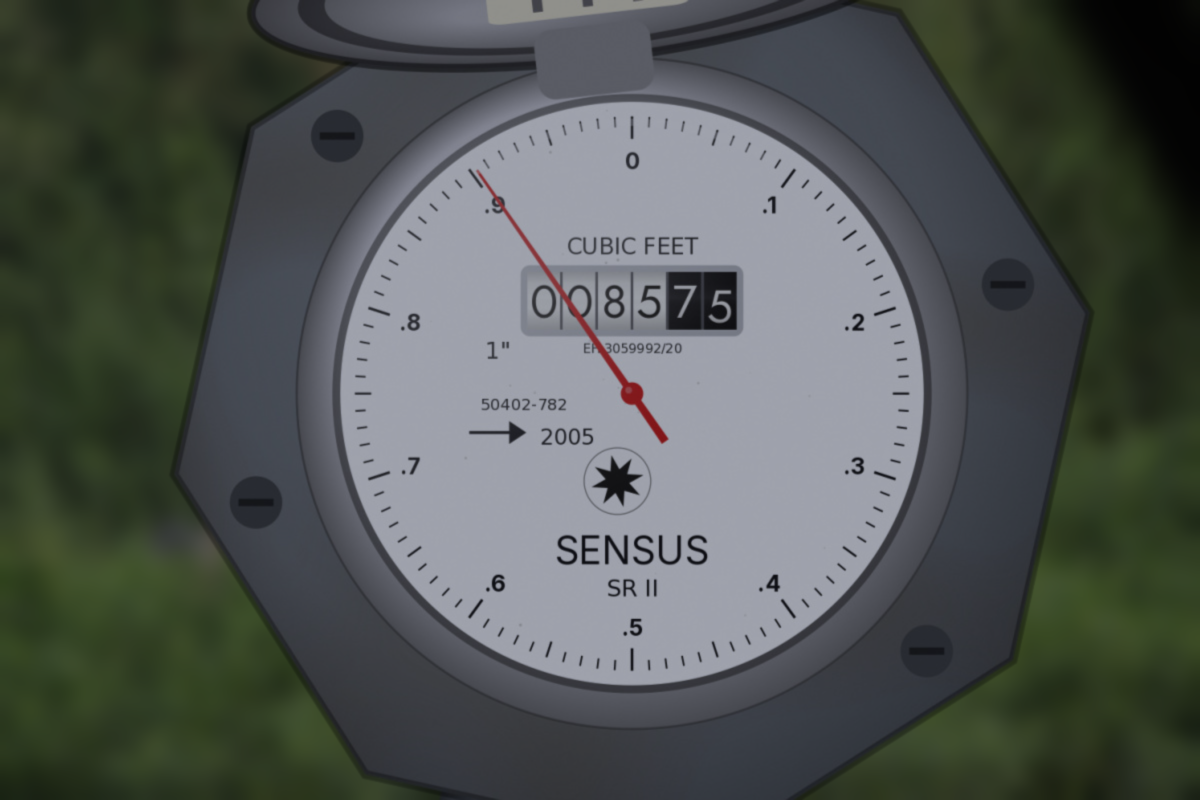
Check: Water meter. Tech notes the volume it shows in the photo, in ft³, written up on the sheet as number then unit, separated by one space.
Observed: 8574.90 ft³
